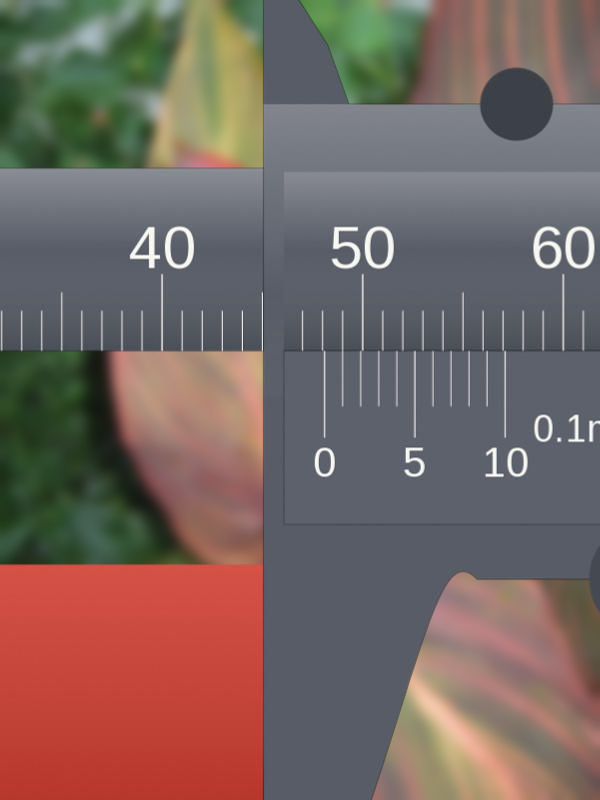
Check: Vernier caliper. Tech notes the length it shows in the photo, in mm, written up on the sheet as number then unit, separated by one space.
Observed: 48.1 mm
